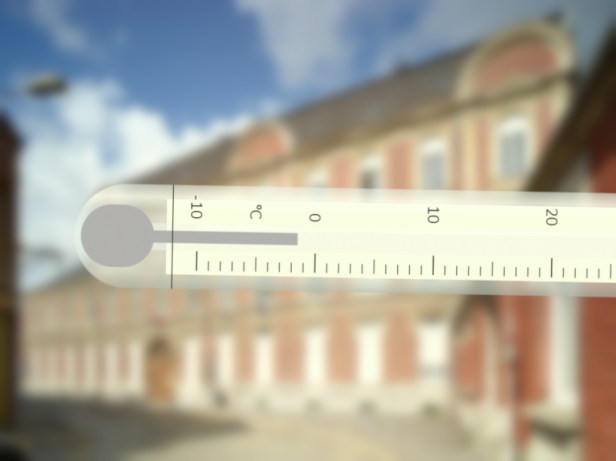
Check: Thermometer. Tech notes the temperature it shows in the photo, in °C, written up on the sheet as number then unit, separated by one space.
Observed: -1.5 °C
